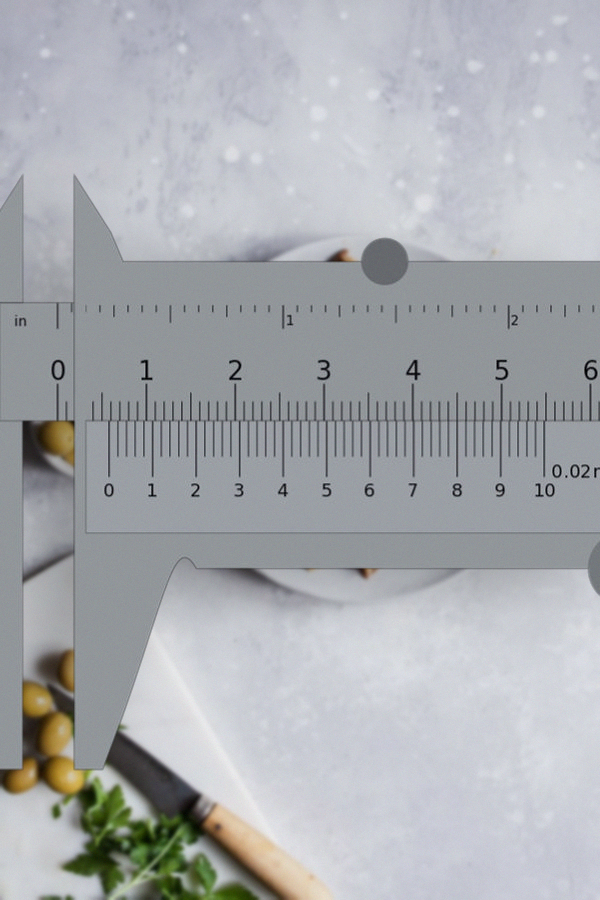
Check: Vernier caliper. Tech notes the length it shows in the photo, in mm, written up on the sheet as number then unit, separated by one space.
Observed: 5.8 mm
